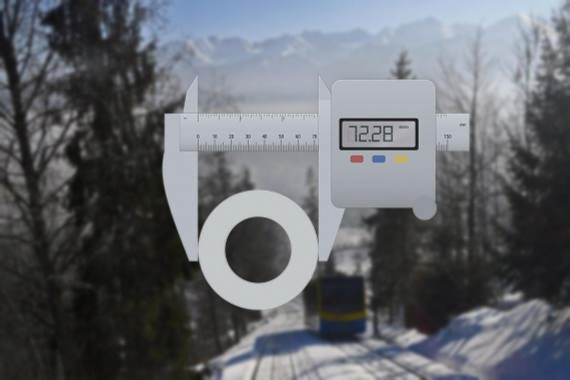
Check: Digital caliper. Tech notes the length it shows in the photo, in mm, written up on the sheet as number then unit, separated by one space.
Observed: 72.28 mm
